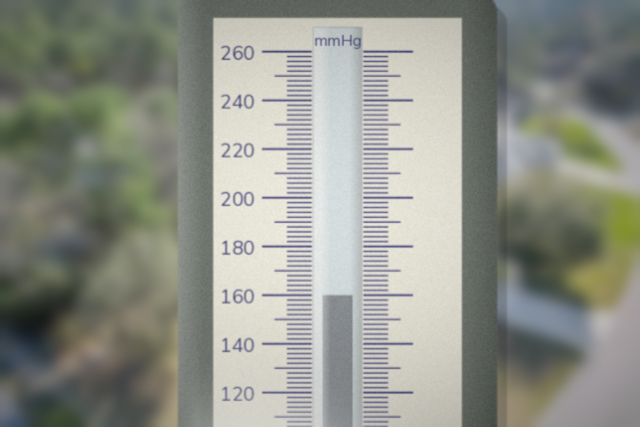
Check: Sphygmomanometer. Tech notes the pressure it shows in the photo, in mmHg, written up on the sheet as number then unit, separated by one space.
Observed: 160 mmHg
